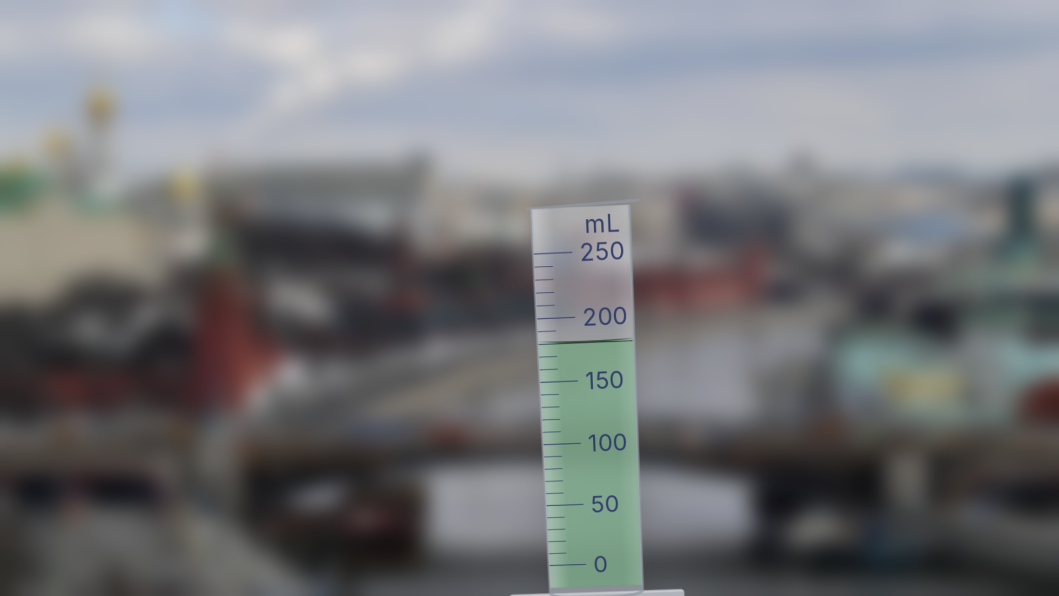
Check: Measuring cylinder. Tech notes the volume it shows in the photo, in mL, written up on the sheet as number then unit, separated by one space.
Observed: 180 mL
